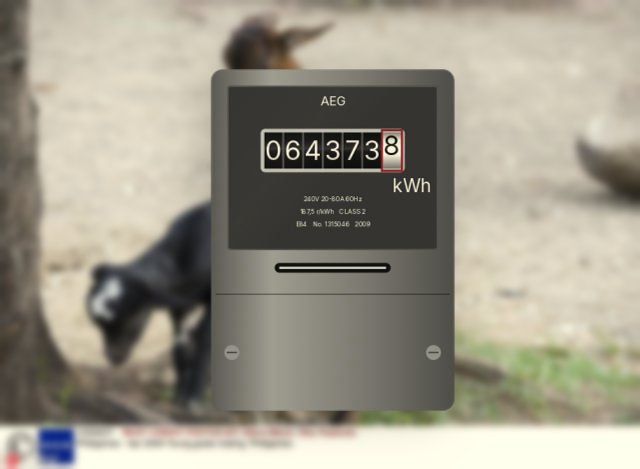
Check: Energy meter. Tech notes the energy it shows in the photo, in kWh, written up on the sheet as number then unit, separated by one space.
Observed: 64373.8 kWh
